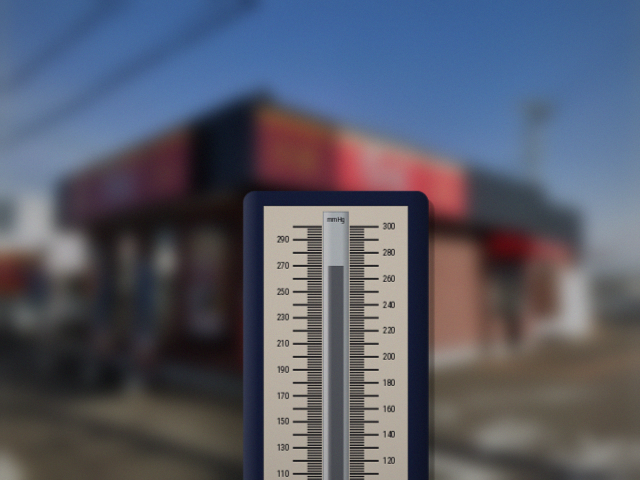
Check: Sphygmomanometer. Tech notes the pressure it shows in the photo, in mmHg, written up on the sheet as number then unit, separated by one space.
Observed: 270 mmHg
